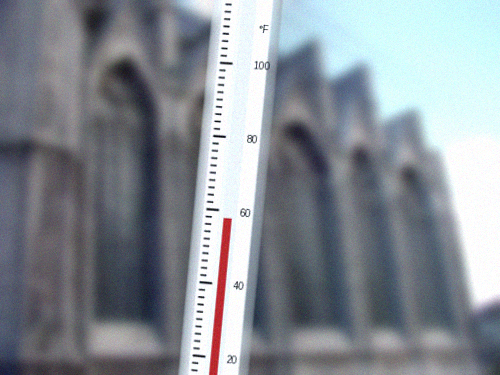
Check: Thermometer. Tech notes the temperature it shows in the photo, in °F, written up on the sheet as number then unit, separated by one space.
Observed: 58 °F
